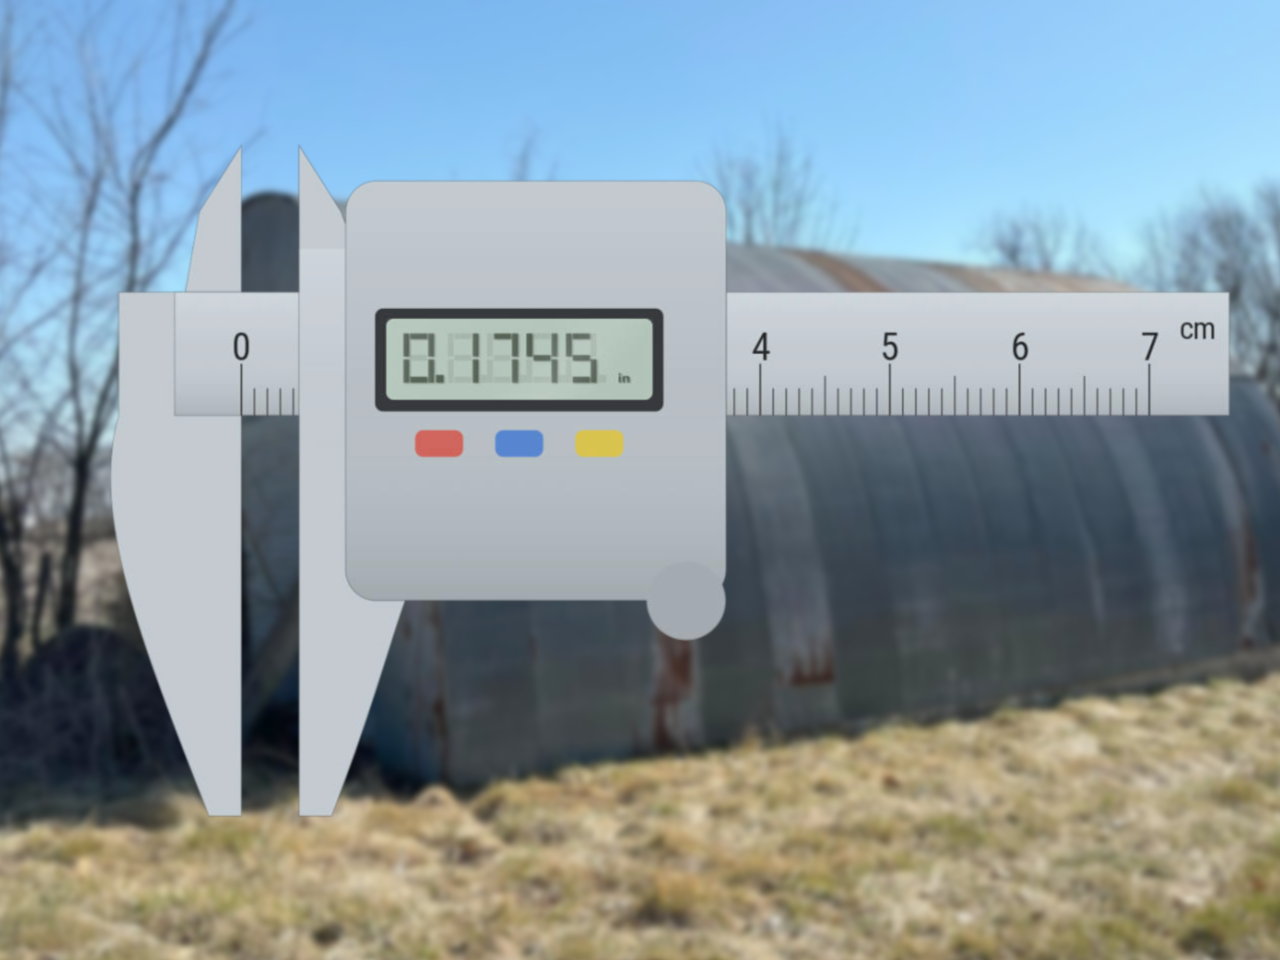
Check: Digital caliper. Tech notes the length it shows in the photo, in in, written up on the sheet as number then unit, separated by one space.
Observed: 0.1745 in
